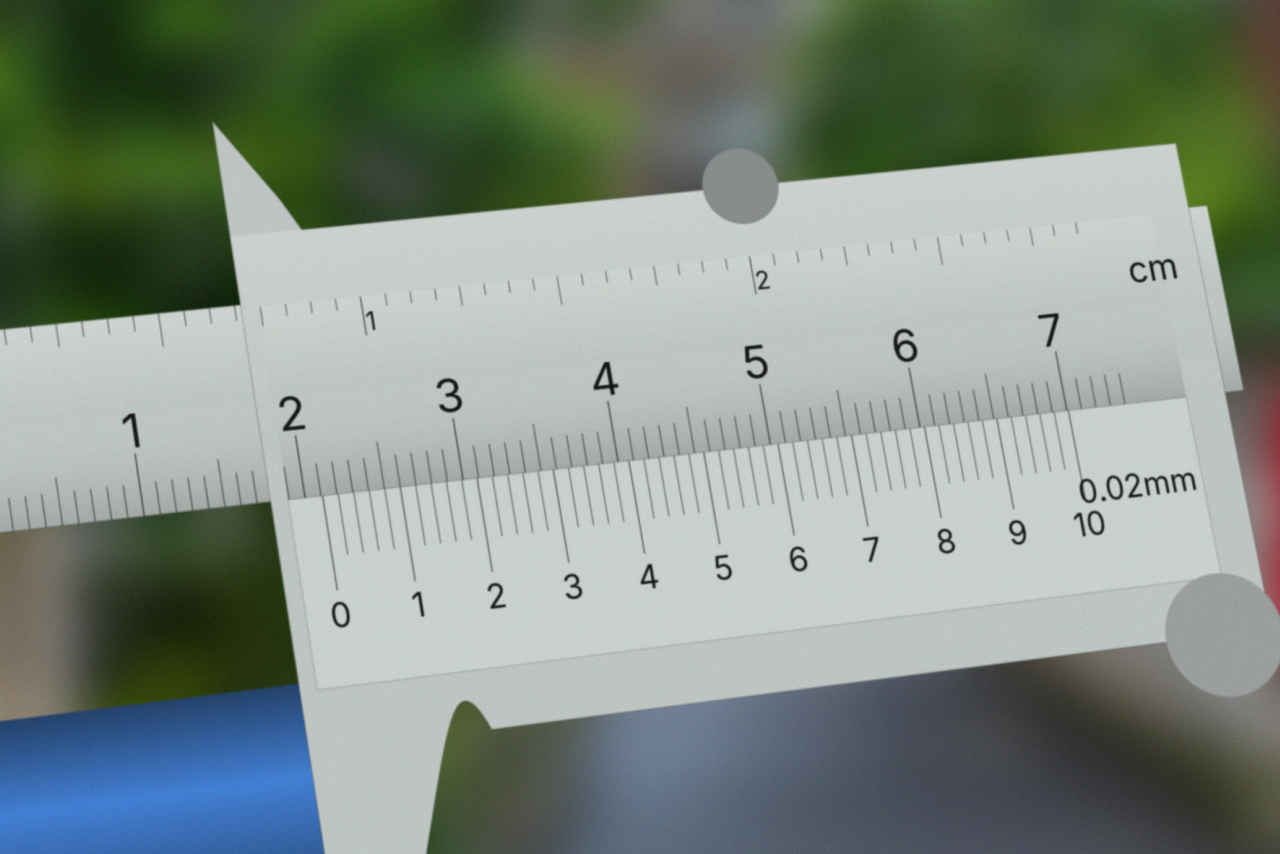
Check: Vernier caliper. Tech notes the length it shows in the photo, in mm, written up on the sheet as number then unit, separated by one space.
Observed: 21.1 mm
